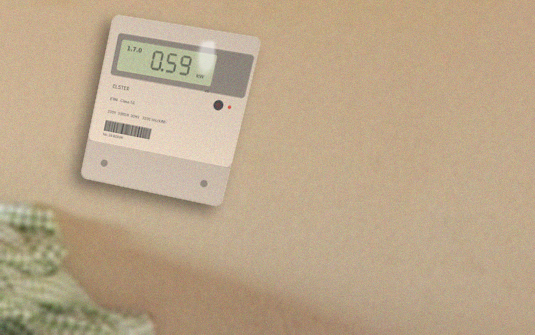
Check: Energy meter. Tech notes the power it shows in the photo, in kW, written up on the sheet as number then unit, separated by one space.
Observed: 0.59 kW
